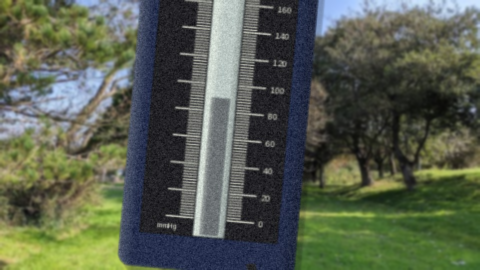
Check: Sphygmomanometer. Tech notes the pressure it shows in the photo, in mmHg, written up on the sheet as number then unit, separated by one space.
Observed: 90 mmHg
